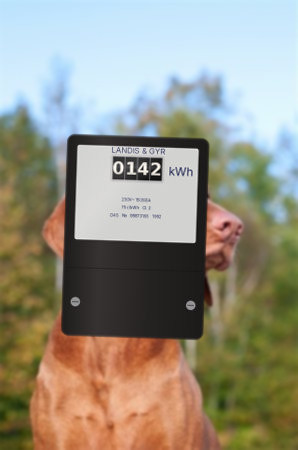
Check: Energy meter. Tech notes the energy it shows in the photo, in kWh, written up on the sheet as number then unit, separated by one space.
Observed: 142 kWh
